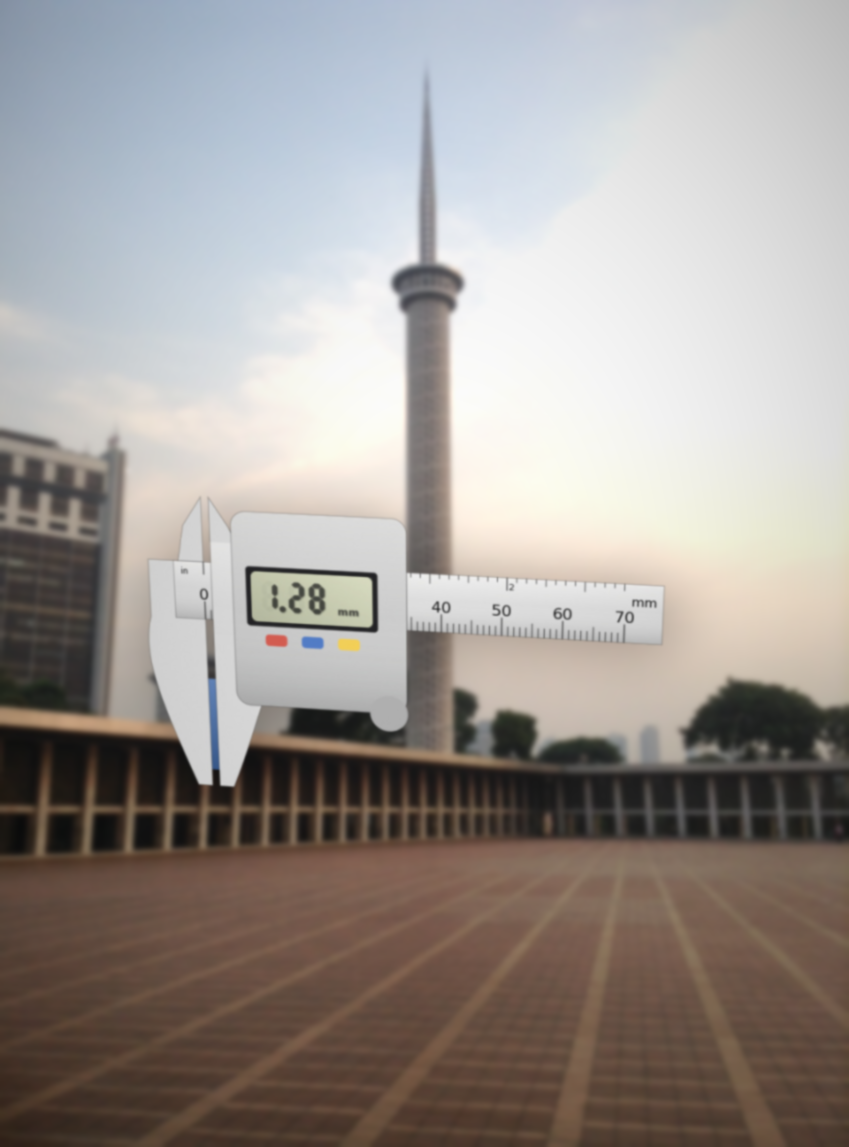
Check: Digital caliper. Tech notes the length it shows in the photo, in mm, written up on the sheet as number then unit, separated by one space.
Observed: 1.28 mm
